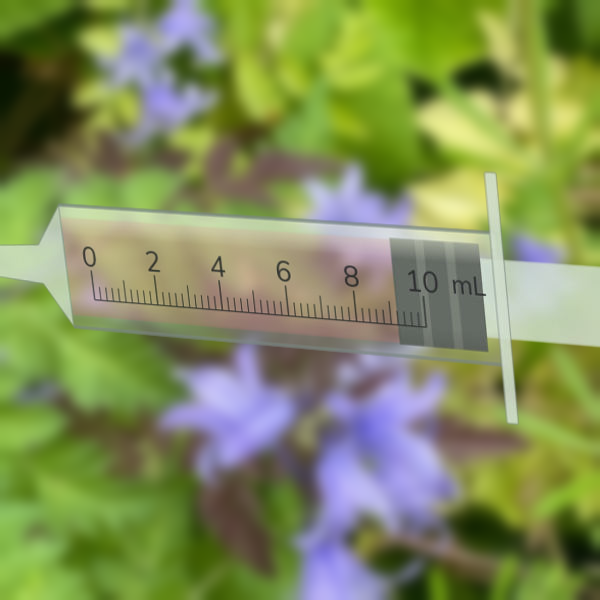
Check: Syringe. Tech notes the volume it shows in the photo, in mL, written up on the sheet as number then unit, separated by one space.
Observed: 9.2 mL
